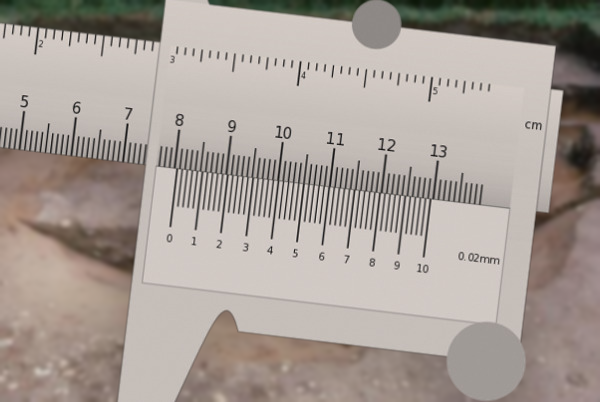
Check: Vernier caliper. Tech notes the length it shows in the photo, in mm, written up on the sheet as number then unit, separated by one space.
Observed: 80.5 mm
